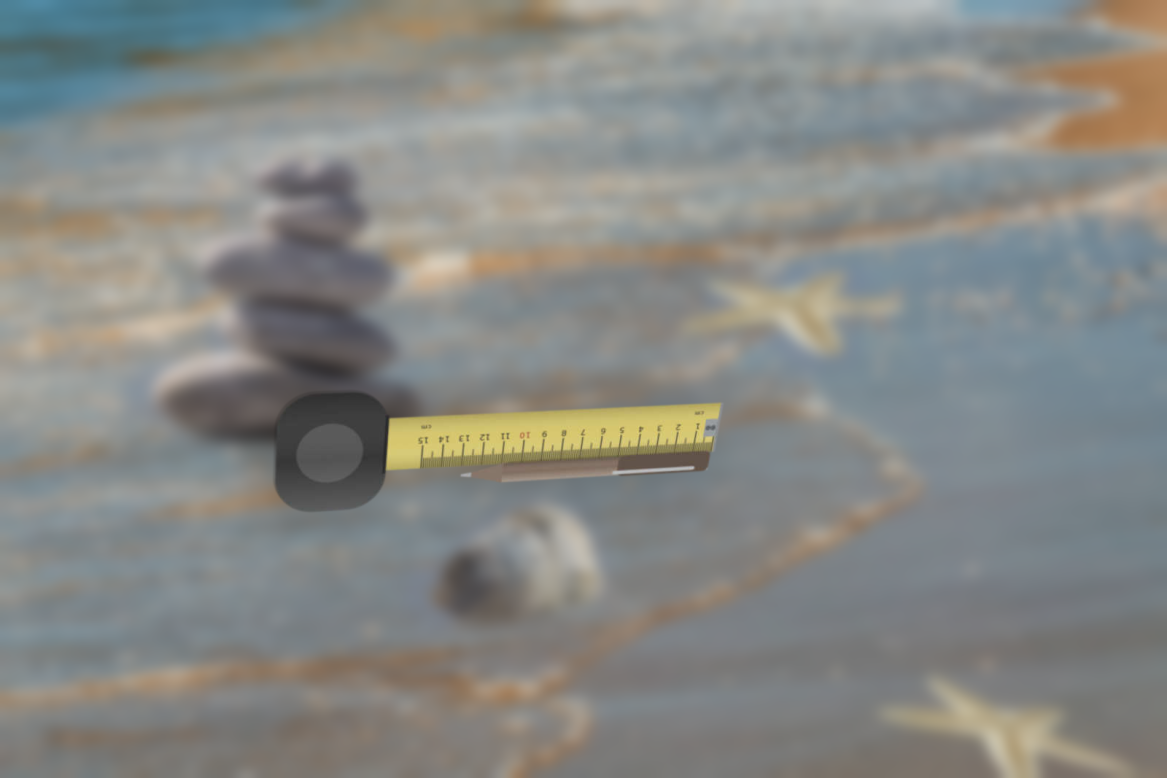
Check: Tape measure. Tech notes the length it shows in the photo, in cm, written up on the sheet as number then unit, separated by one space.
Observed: 13 cm
